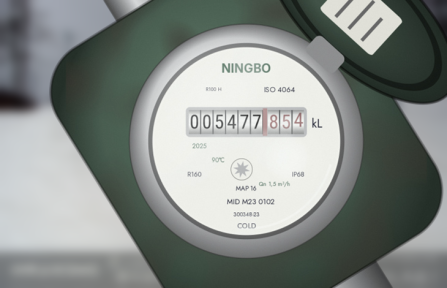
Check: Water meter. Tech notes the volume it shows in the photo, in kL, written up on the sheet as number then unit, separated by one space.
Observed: 5477.854 kL
